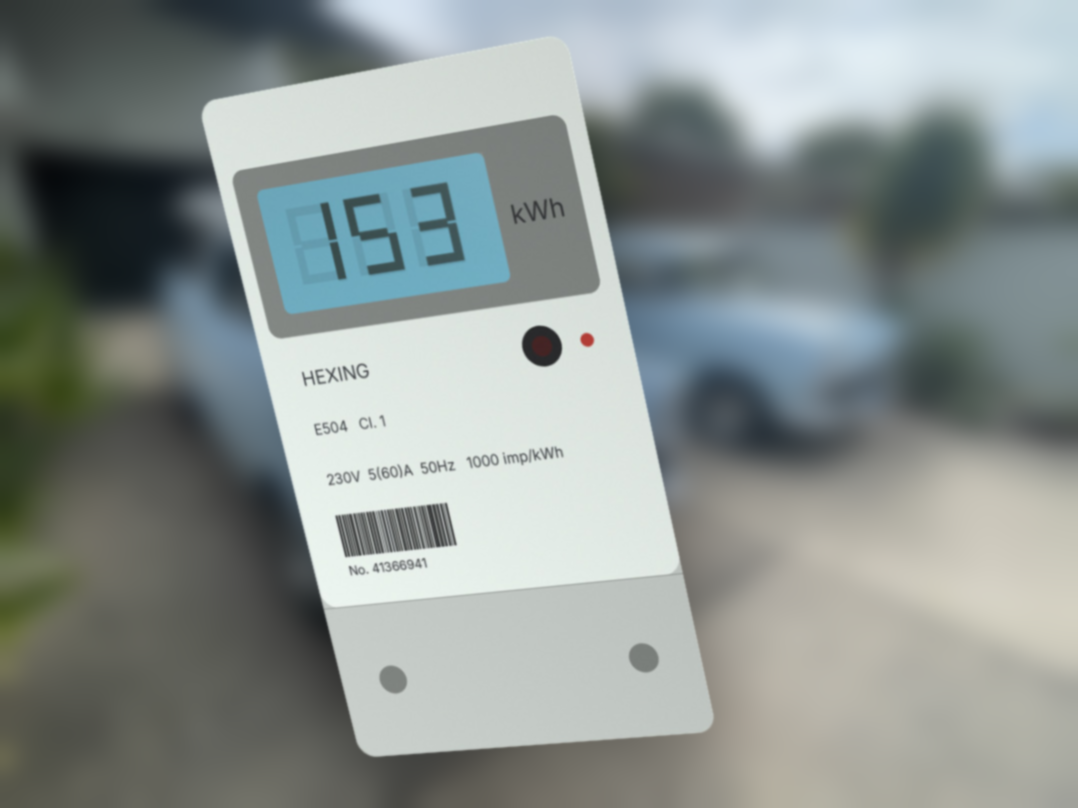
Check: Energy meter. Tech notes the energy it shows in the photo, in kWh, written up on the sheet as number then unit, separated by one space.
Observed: 153 kWh
